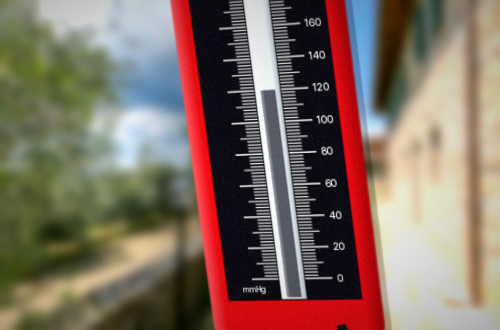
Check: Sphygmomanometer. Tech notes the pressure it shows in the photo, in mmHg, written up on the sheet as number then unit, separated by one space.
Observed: 120 mmHg
